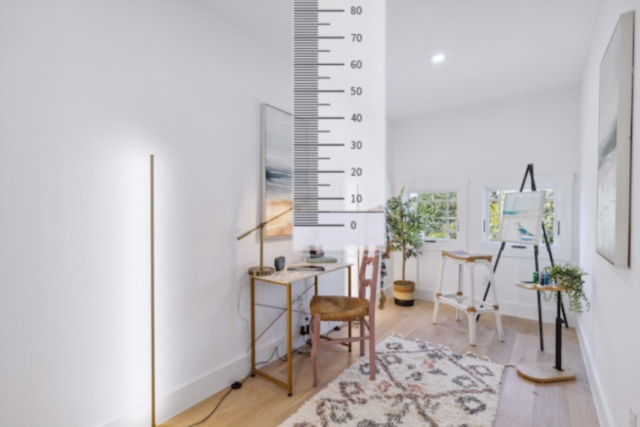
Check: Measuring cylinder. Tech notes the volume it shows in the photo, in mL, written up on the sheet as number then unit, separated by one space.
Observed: 5 mL
